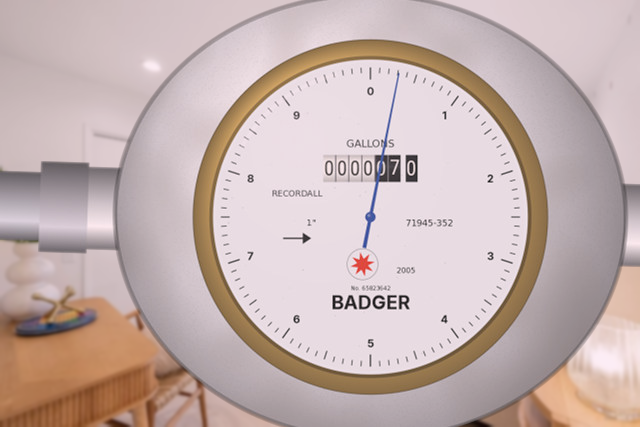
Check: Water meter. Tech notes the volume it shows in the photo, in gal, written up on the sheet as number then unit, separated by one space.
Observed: 70.3 gal
